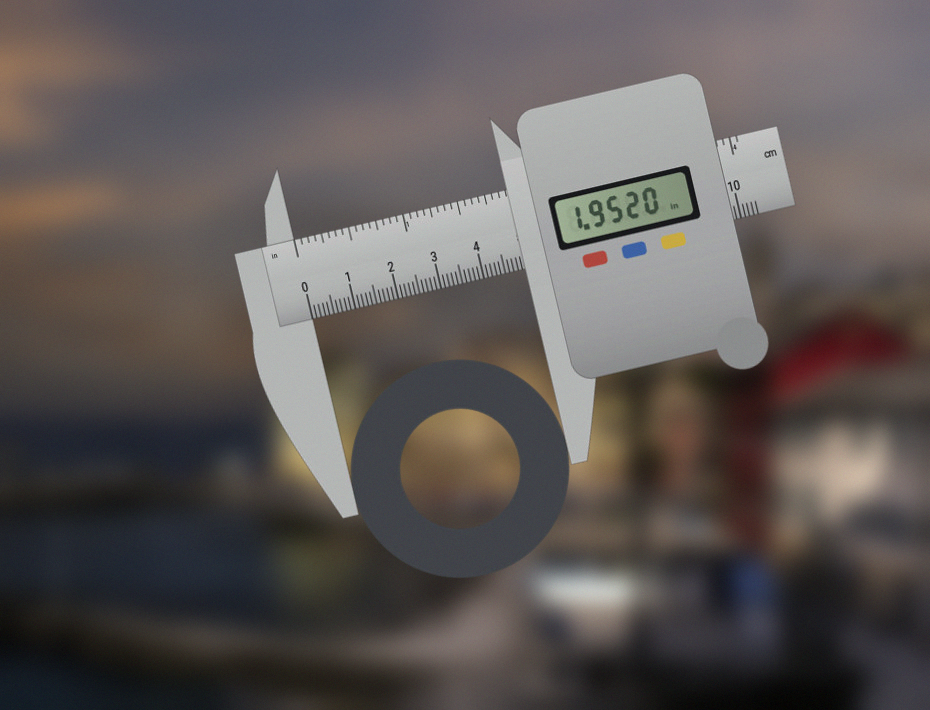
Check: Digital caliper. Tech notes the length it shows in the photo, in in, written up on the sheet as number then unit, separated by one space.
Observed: 1.9520 in
